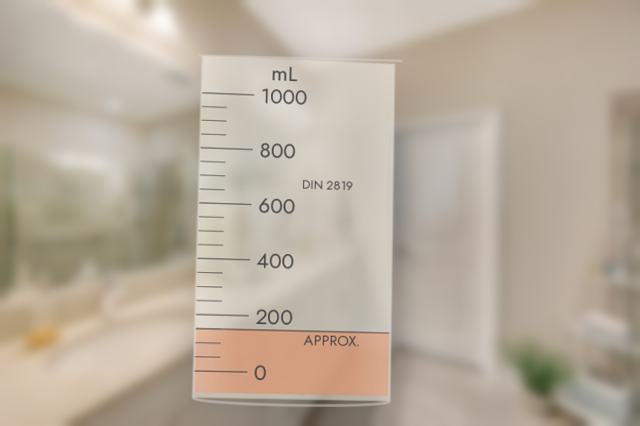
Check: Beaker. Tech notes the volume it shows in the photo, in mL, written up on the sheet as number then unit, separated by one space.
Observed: 150 mL
